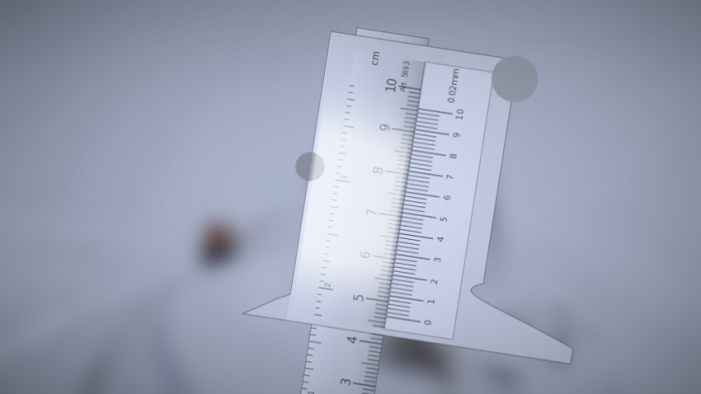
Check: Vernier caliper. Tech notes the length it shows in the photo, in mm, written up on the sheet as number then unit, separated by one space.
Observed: 46.5 mm
